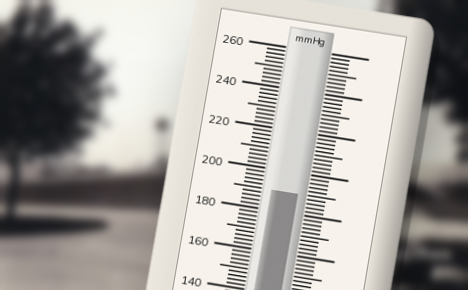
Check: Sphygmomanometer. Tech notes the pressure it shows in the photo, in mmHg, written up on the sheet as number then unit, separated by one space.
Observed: 190 mmHg
